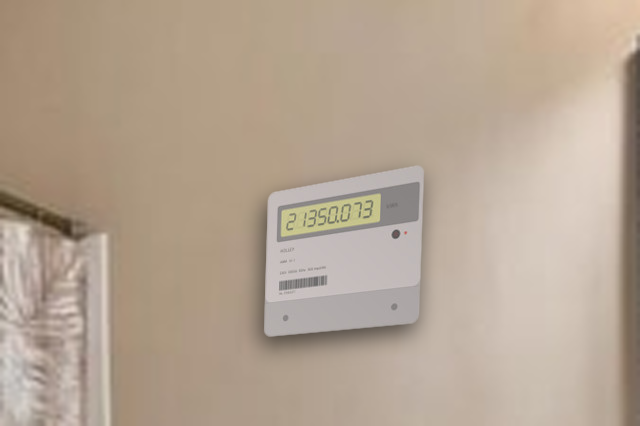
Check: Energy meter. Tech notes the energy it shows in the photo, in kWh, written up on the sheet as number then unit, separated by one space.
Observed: 21350.073 kWh
